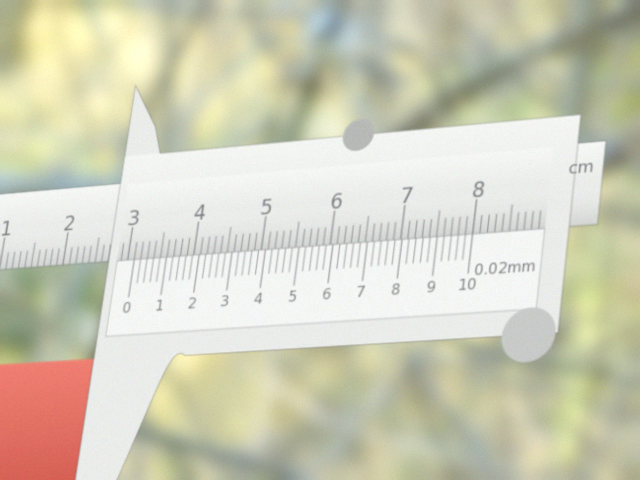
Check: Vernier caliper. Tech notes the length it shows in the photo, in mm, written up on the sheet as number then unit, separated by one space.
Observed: 31.0 mm
